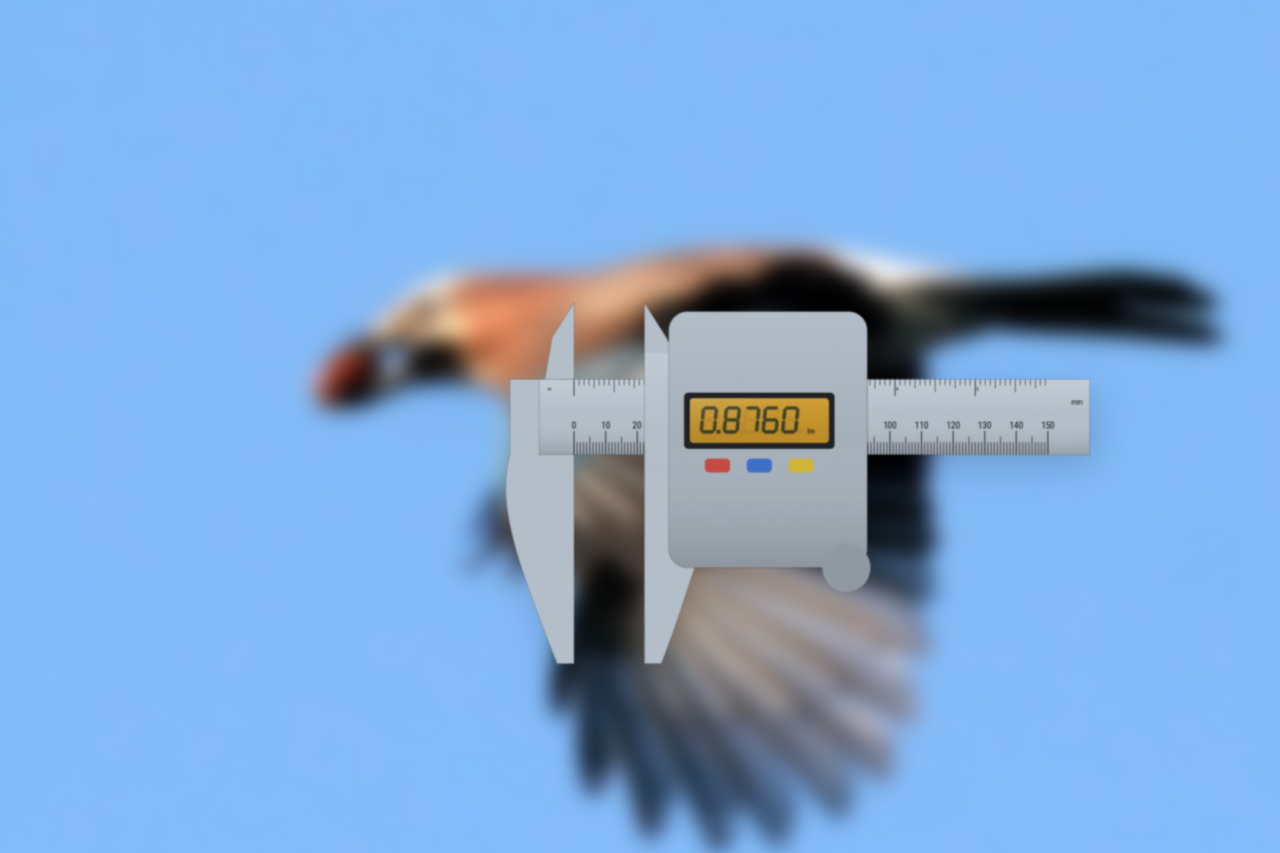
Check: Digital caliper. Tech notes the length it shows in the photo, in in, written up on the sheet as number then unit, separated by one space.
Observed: 0.8760 in
